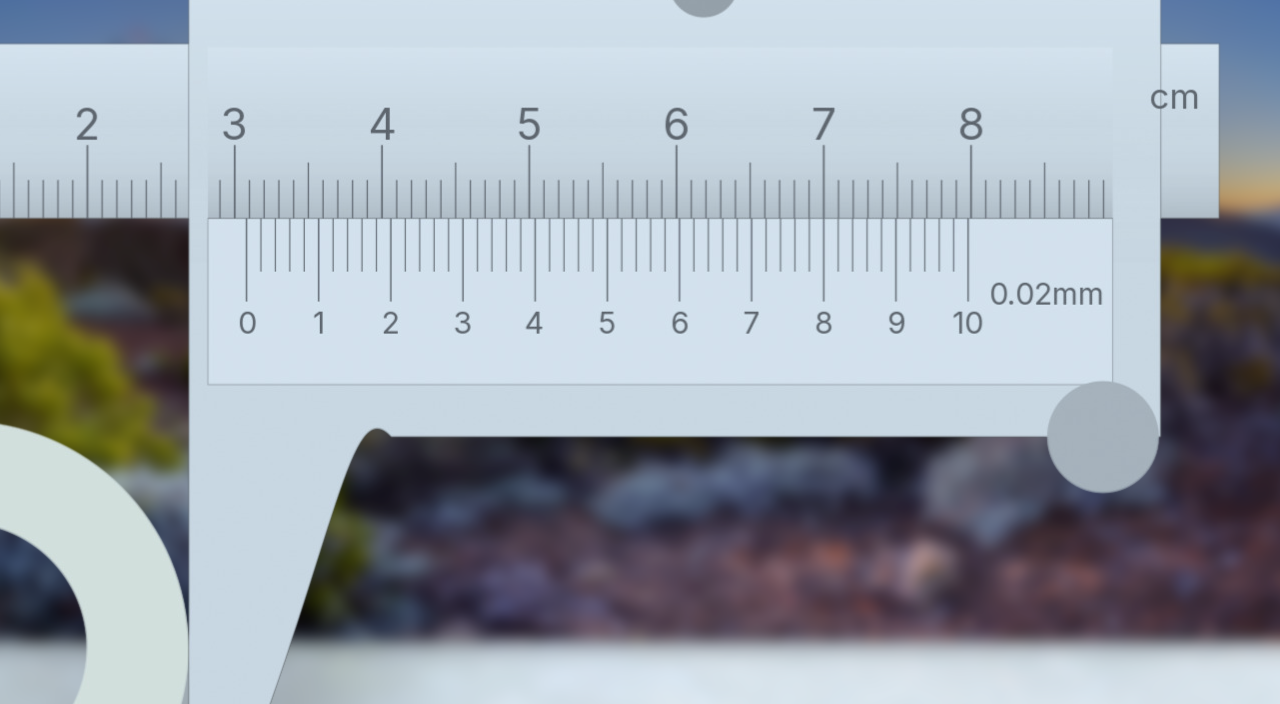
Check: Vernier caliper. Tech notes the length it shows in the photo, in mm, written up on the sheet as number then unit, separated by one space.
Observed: 30.8 mm
